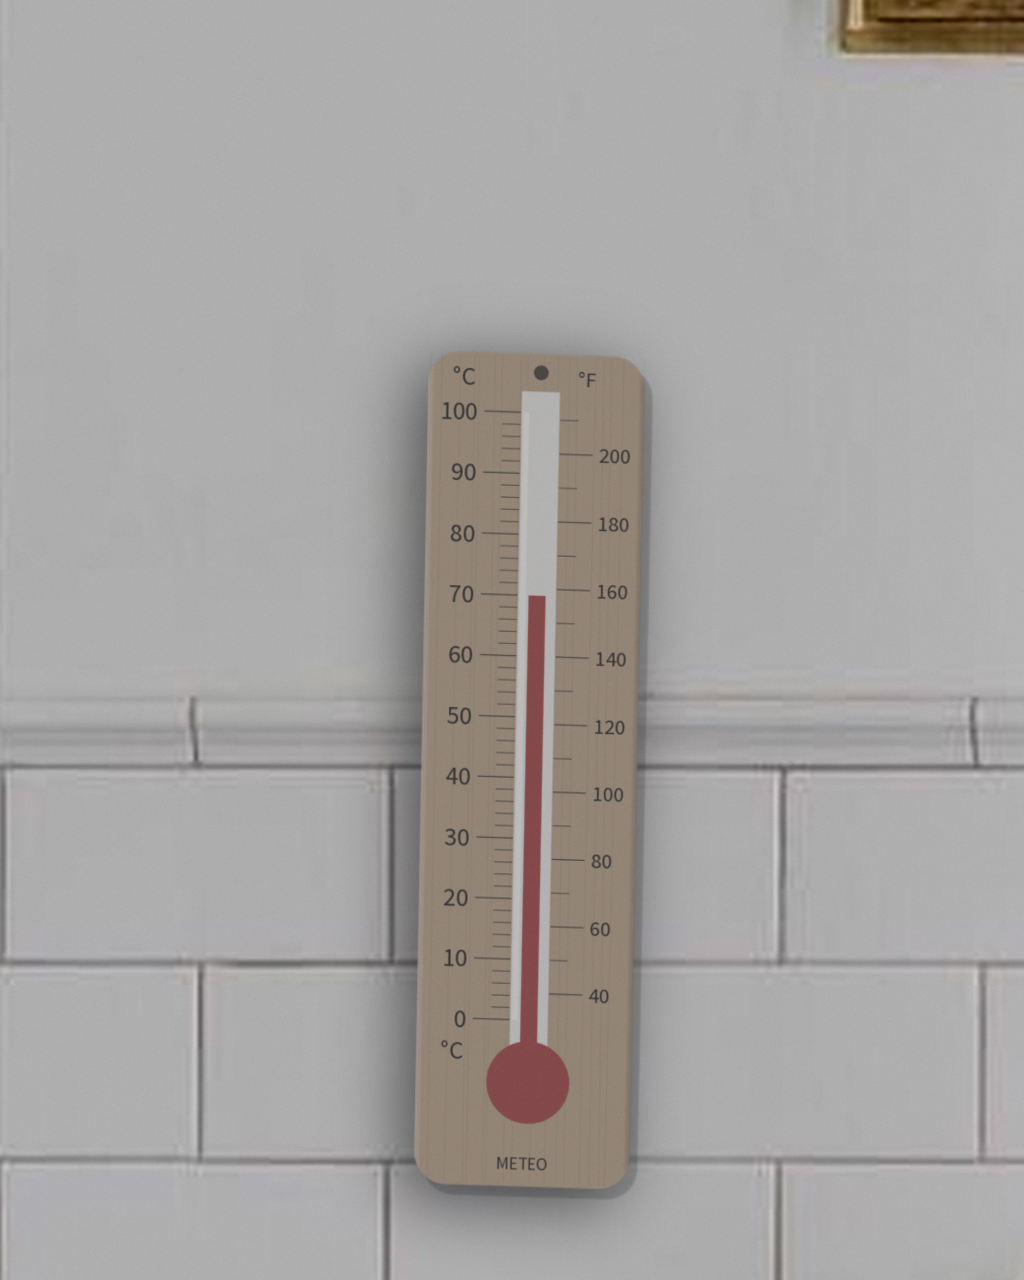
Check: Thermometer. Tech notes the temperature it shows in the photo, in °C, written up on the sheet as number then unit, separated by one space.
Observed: 70 °C
